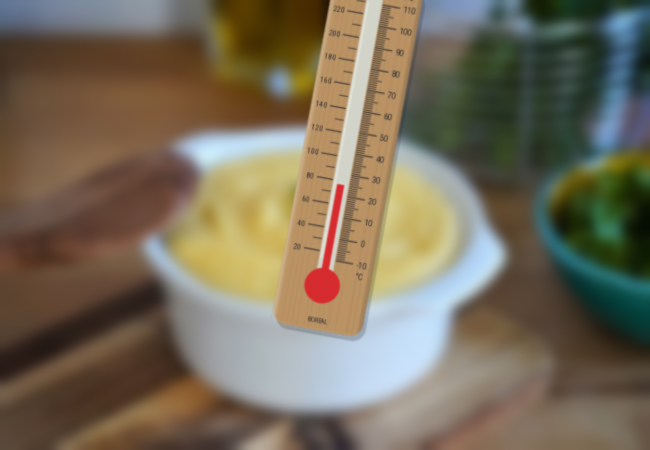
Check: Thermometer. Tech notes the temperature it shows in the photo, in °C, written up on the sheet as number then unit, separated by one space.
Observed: 25 °C
